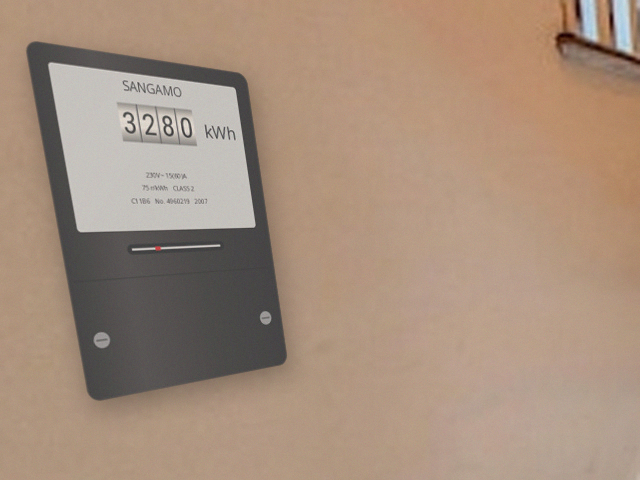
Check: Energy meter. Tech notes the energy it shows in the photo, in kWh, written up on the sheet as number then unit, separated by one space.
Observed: 3280 kWh
